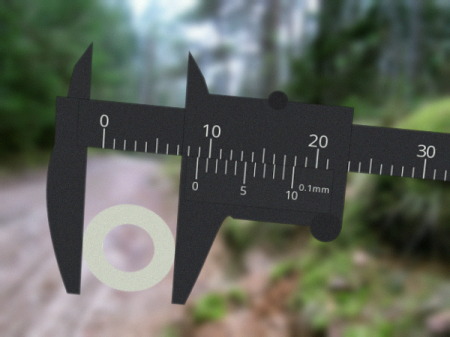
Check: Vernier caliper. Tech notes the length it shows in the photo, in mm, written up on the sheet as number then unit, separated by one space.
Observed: 8.9 mm
